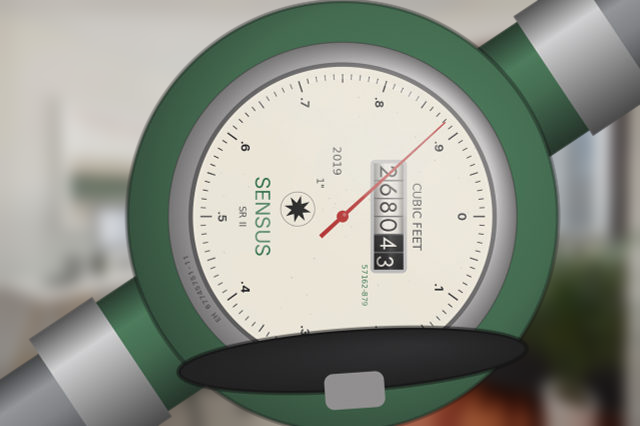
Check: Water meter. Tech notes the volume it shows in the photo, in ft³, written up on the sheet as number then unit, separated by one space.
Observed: 268042.88 ft³
